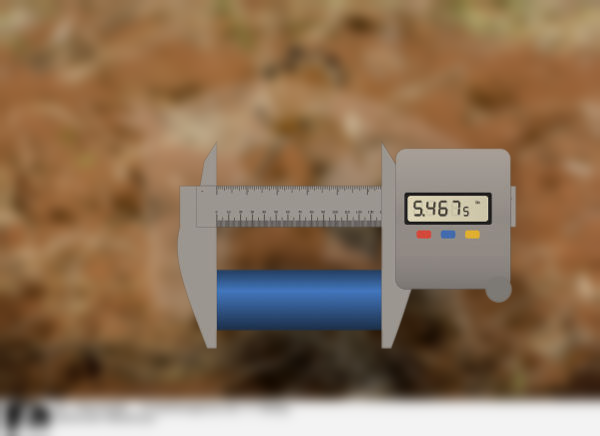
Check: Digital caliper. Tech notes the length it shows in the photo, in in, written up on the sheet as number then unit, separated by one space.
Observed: 5.4675 in
